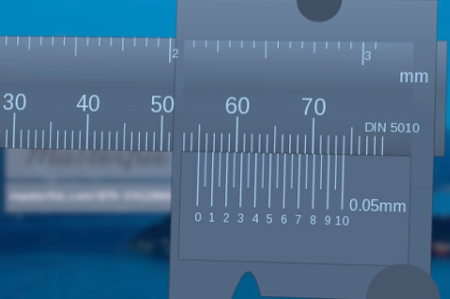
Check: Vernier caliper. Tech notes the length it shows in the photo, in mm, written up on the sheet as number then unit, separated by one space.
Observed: 55.0 mm
